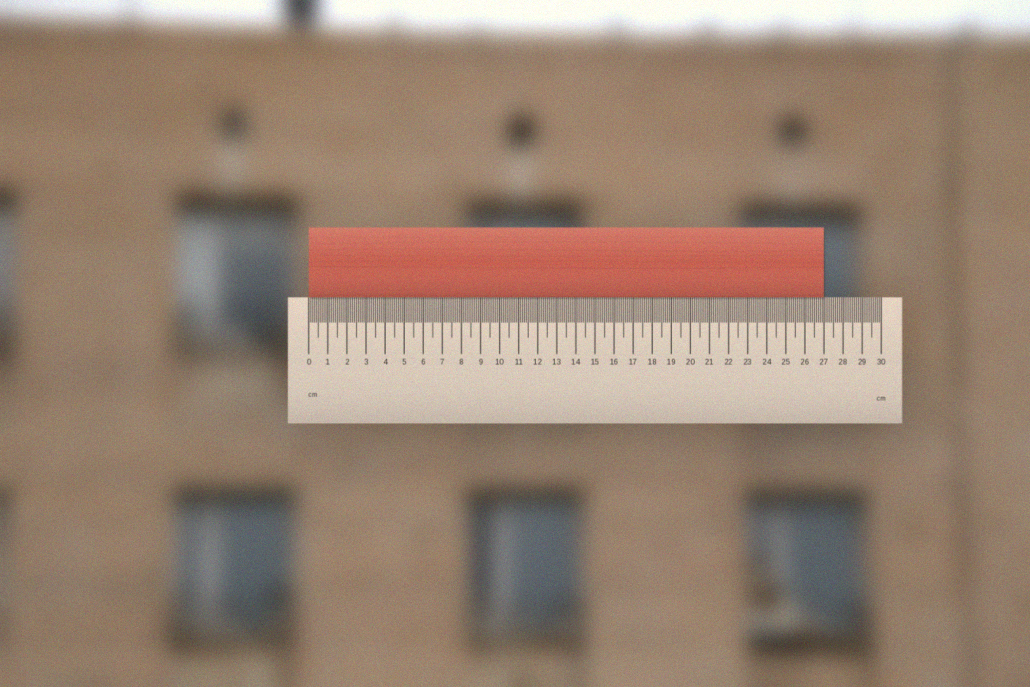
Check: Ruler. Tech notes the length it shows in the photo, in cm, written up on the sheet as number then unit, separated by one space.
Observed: 27 cm
